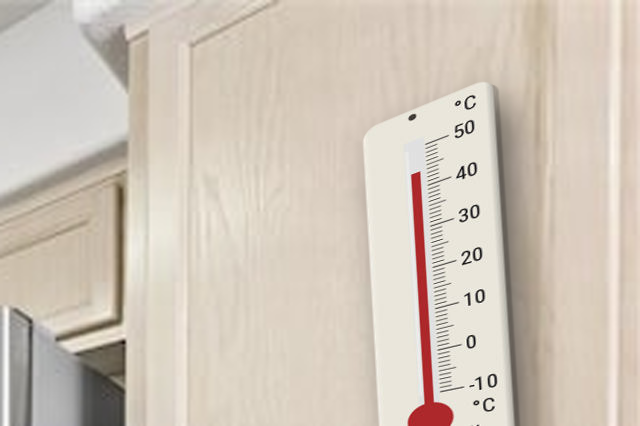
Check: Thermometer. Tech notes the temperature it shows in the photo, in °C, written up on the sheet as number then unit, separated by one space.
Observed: 44 °C
